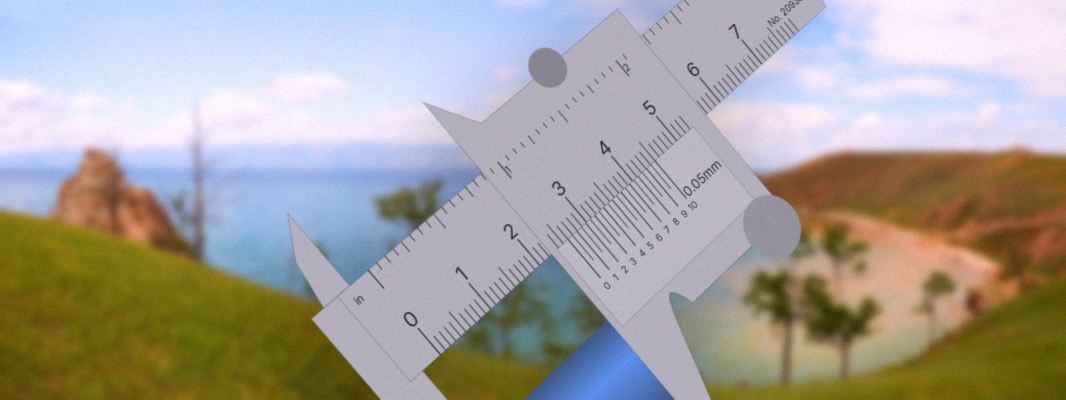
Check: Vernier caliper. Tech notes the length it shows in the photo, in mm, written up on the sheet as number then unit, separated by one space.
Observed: 26.0 mm
